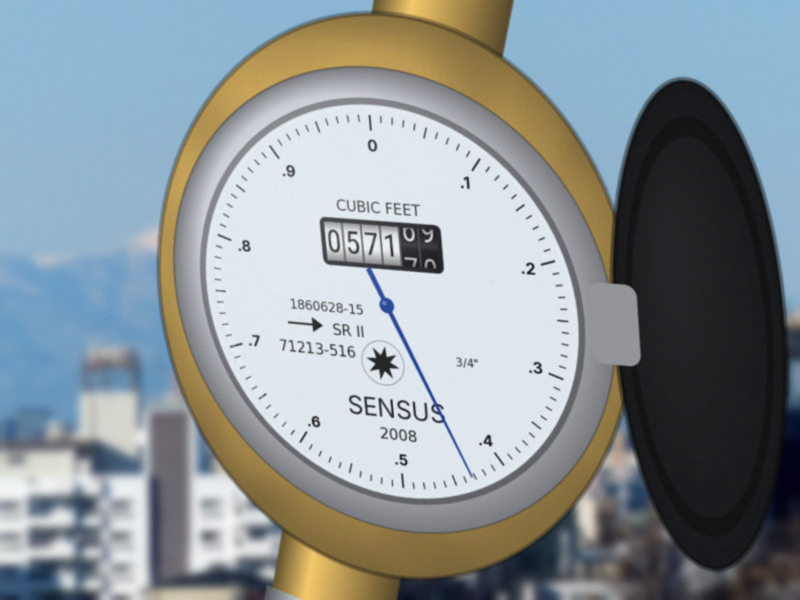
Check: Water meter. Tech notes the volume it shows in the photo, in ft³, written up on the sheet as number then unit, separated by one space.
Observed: 57169.43 ft³
